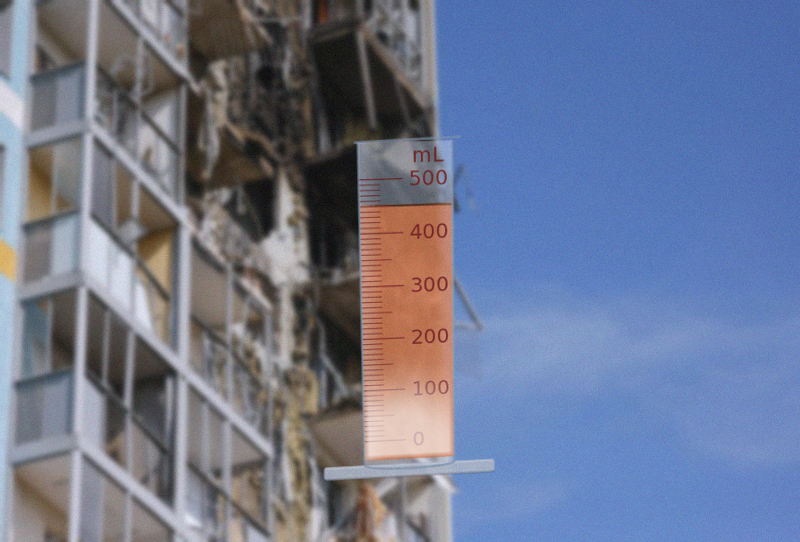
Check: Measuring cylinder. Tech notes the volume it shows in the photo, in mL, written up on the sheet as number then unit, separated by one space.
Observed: 450 mL
